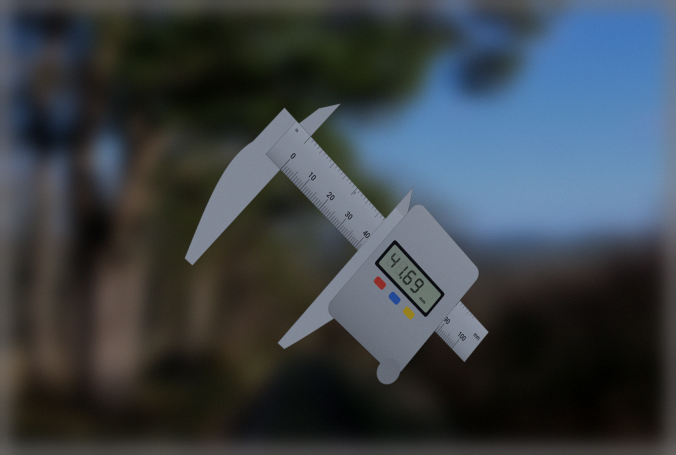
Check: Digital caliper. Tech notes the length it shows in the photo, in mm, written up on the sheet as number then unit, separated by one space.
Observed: 41.69 mm
